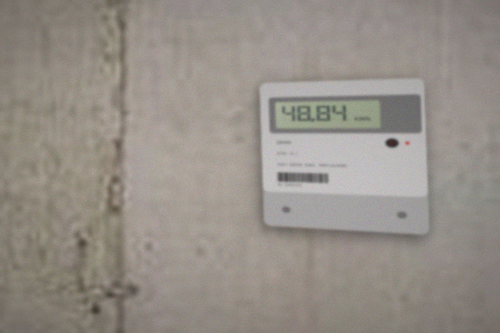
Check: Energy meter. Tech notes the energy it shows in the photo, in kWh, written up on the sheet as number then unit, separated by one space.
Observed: 48.84 kWh
